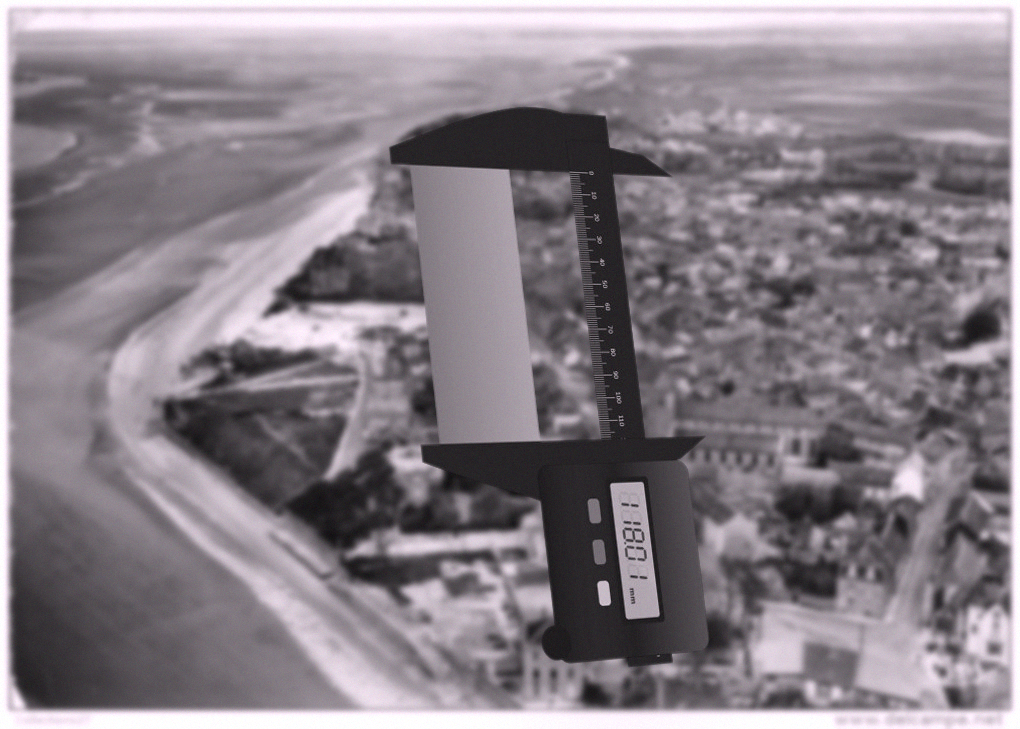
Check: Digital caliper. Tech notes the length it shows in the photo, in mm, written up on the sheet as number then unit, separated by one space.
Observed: 118.01 mm
